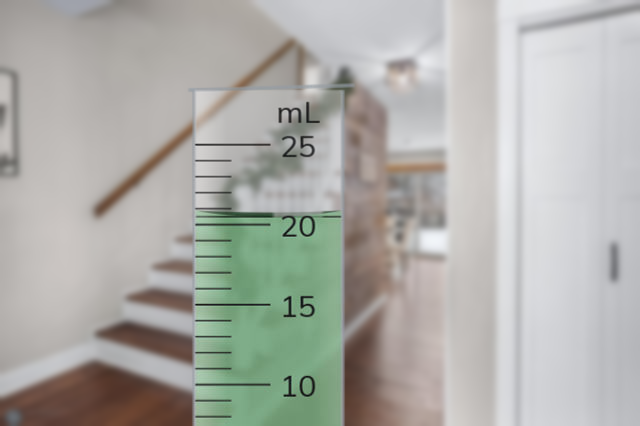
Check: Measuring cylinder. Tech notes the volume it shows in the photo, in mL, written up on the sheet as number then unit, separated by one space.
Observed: 20.5 mL
